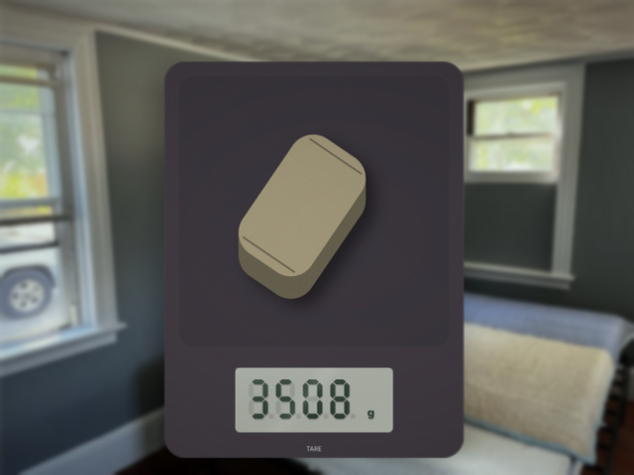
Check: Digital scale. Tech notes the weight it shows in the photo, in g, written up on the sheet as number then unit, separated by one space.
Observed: 3508 g
